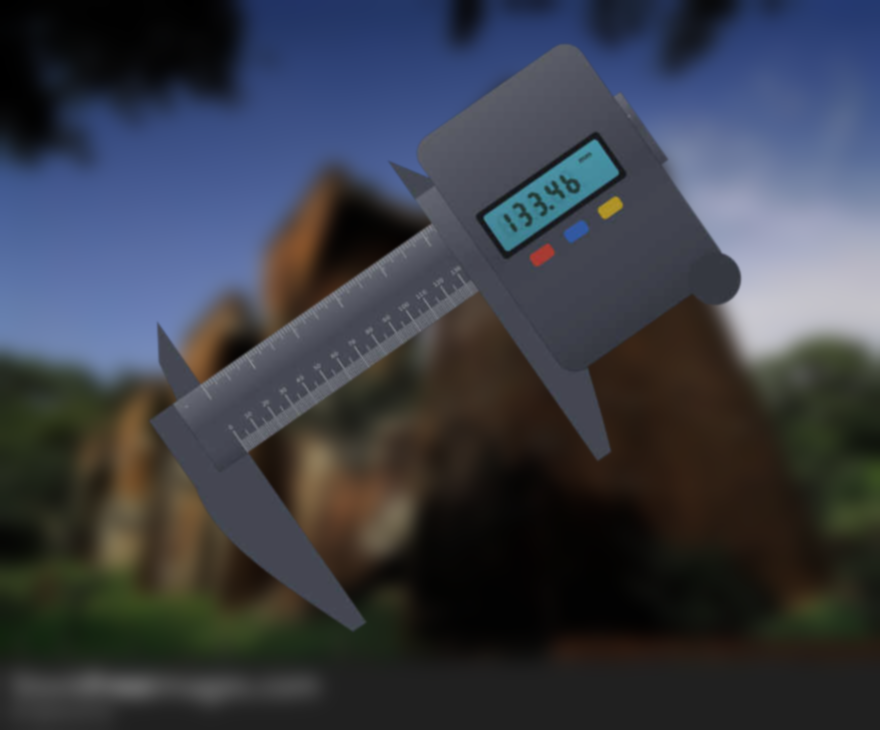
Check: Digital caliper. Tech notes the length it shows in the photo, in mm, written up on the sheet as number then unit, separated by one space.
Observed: 133.46 mm
